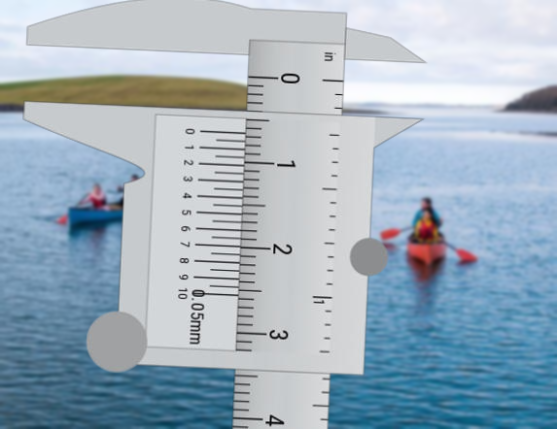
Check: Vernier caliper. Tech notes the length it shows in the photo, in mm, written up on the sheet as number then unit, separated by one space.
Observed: 6.6 mm
